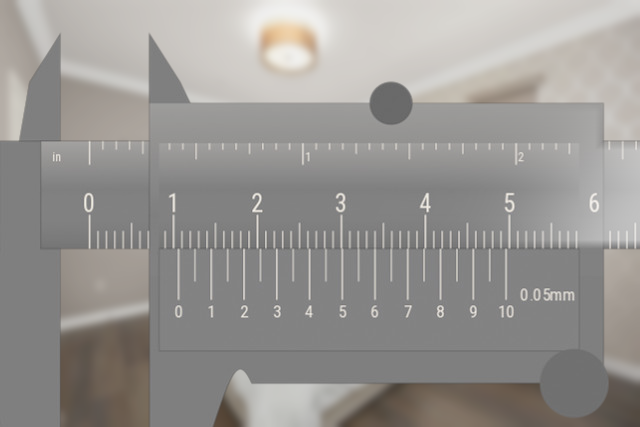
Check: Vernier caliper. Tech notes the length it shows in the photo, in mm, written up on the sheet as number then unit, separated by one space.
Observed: 10.6 mm
